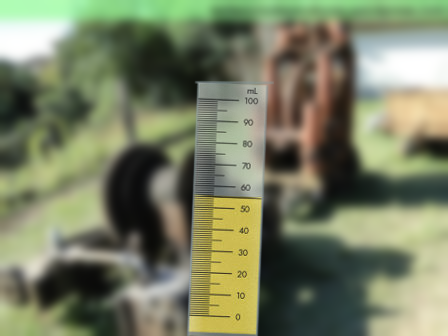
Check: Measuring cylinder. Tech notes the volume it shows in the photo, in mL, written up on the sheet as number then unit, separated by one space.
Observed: 55 mL
